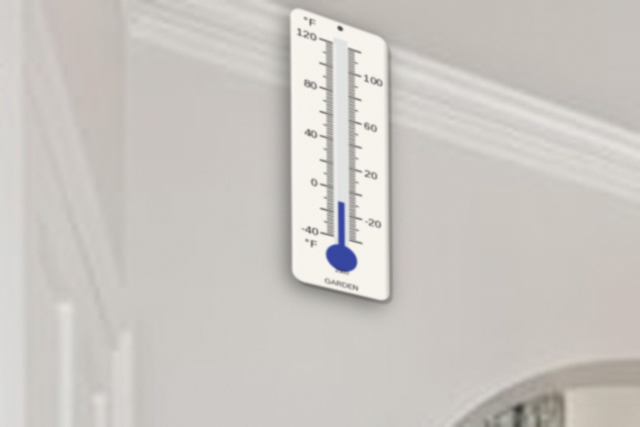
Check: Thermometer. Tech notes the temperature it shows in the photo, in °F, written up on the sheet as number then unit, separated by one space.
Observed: -10 °F
